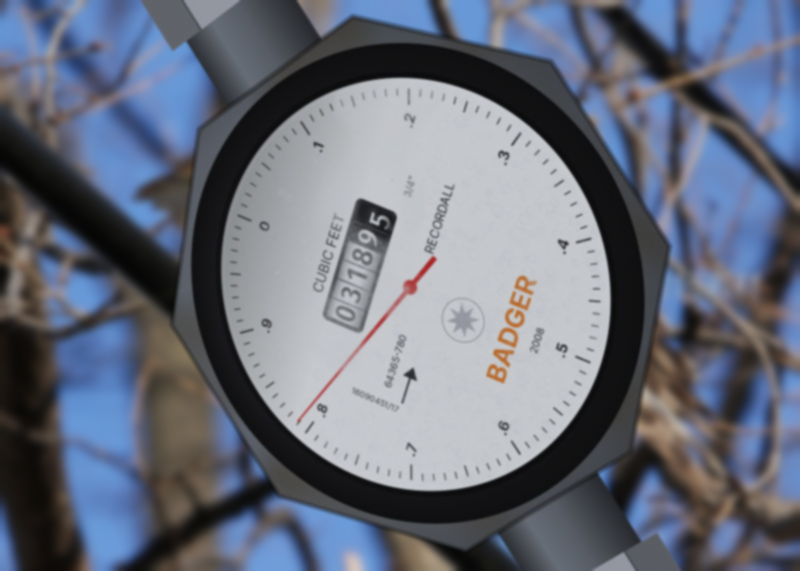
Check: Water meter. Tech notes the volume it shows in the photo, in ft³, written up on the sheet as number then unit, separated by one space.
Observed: 31894.81 ft³
